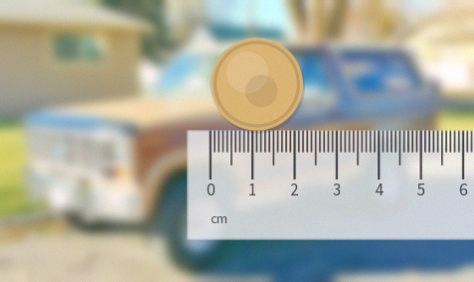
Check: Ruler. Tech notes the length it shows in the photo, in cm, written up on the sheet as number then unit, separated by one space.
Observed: 2.2 cm
